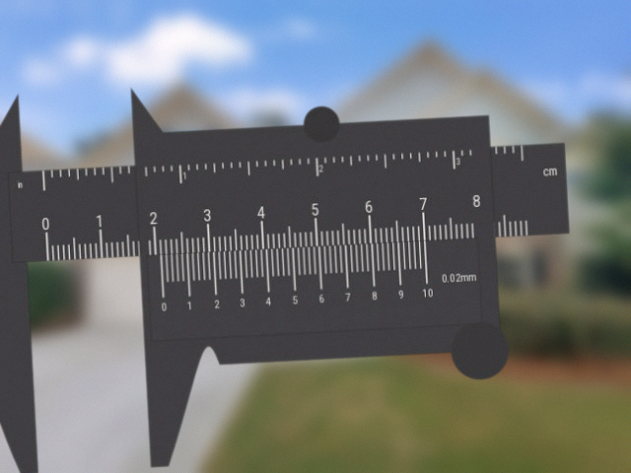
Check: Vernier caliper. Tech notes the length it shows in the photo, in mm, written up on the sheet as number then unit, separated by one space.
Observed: 21.0 mm
